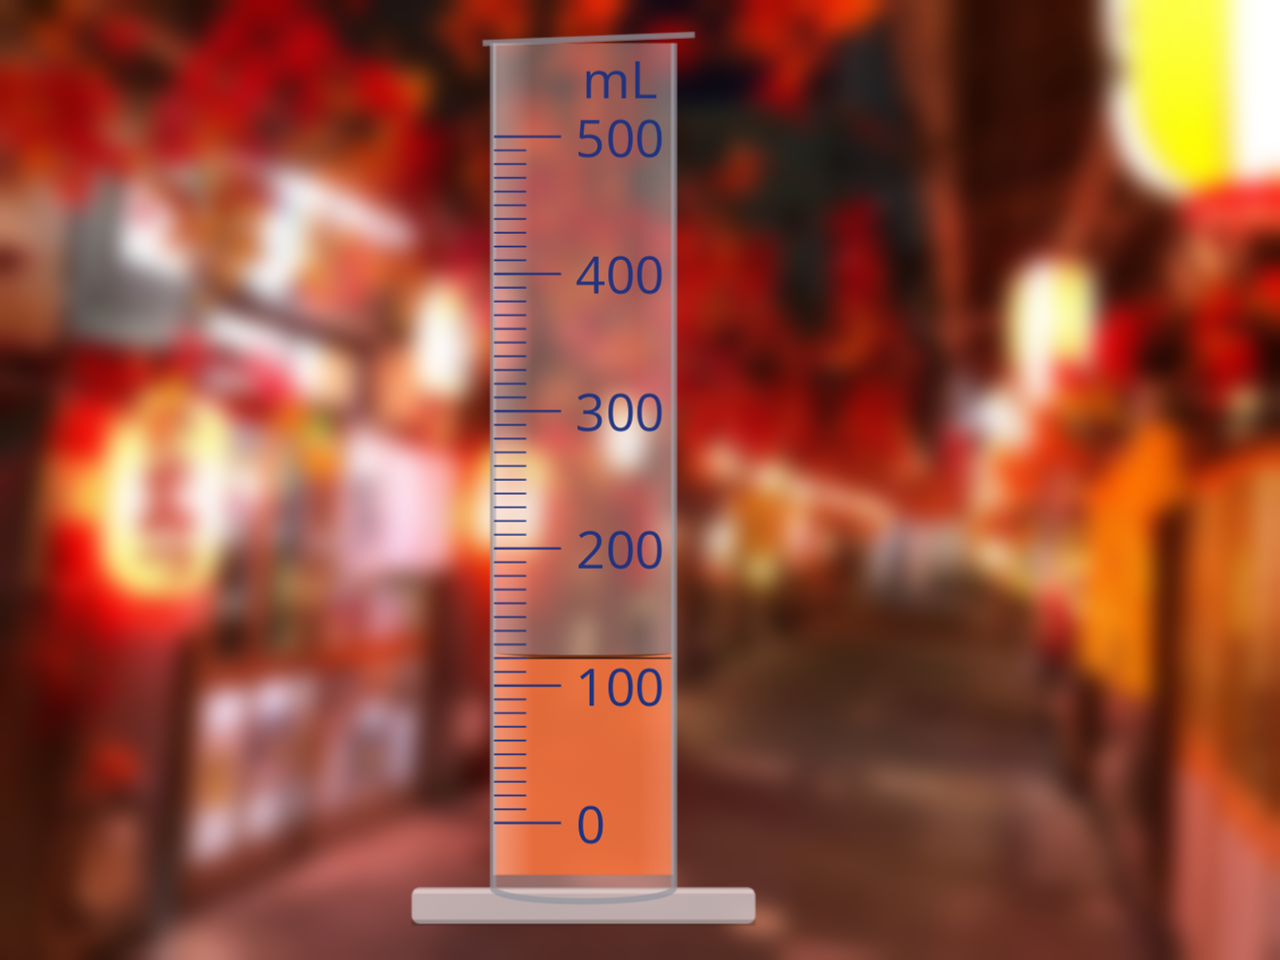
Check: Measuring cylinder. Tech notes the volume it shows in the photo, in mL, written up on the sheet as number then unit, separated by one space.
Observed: 120 mL
